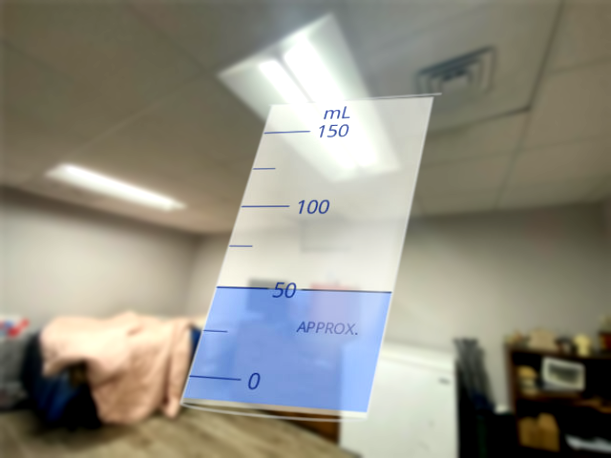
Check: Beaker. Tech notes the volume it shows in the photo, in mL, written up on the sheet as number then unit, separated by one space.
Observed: 50 mL
